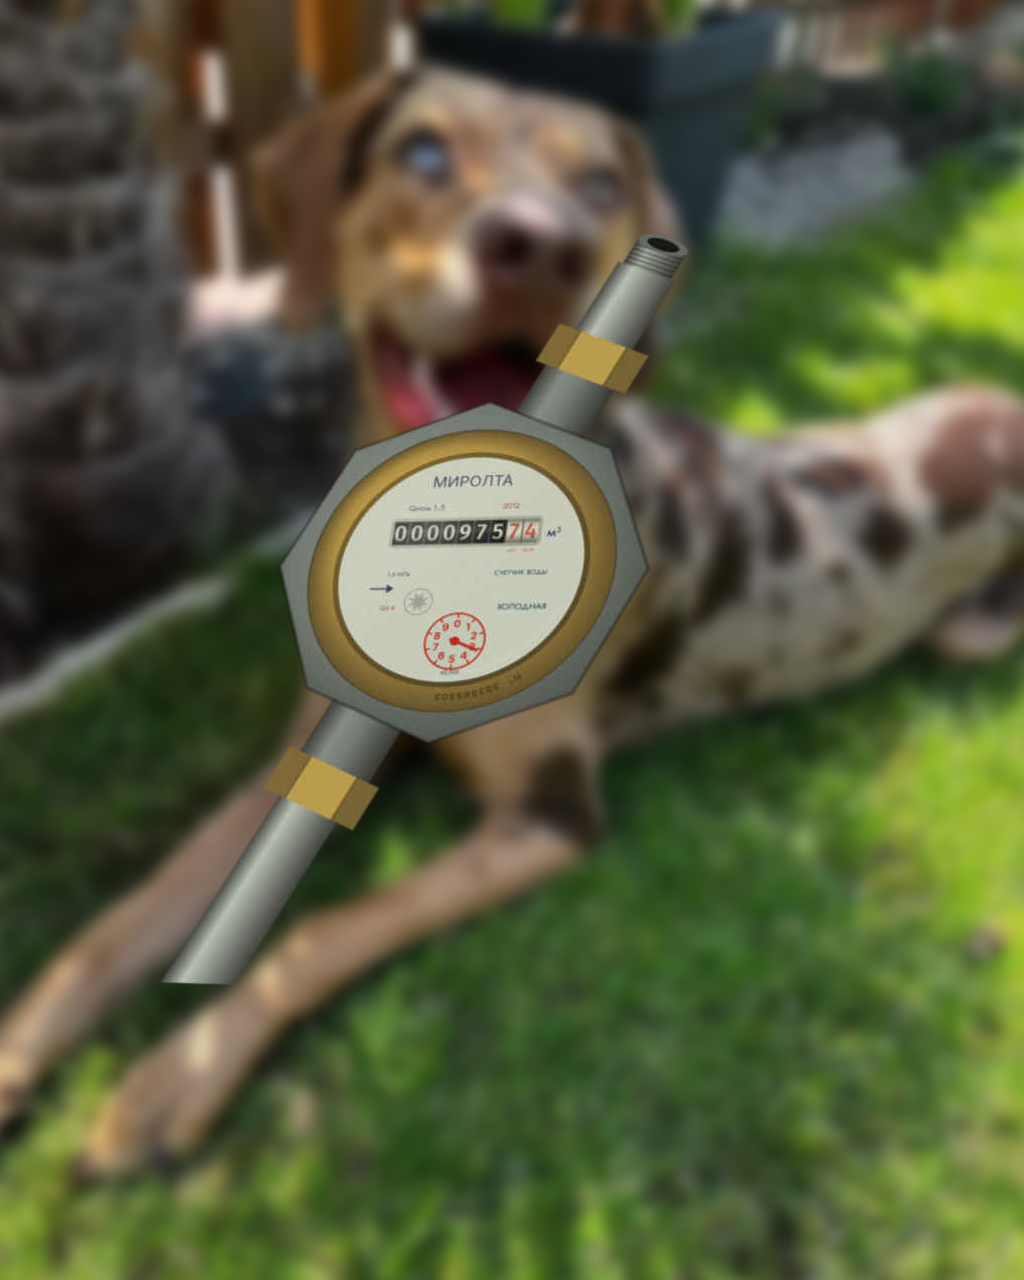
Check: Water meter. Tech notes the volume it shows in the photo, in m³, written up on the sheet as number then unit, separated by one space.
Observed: 975.743 m³
